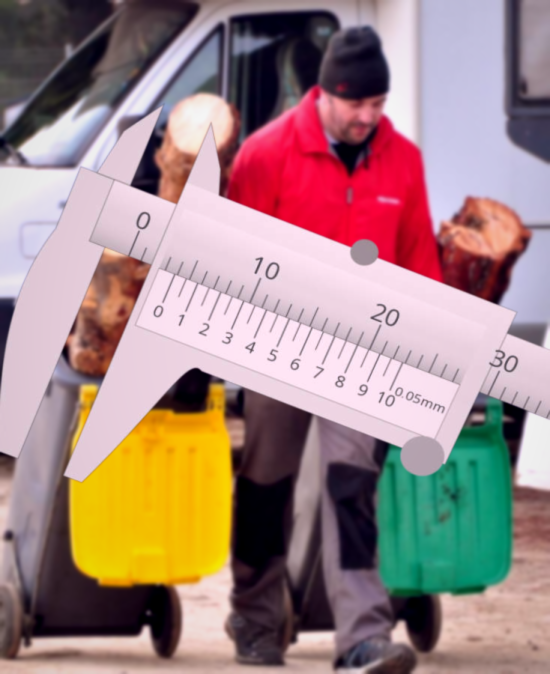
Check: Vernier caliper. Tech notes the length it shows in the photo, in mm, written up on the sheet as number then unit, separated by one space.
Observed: 3.8 mm
